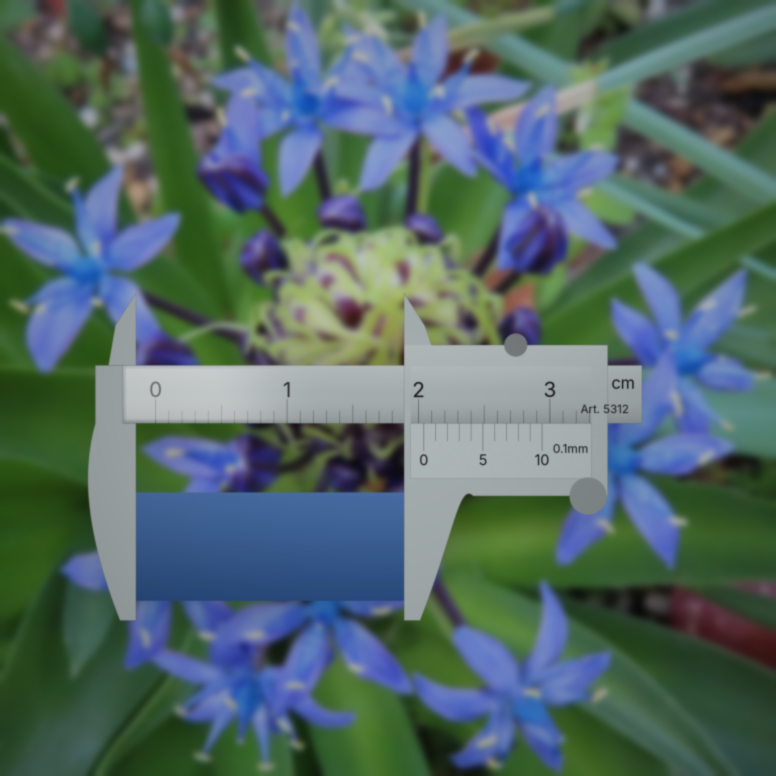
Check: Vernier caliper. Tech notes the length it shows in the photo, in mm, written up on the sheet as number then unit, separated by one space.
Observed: 20.4 mm
